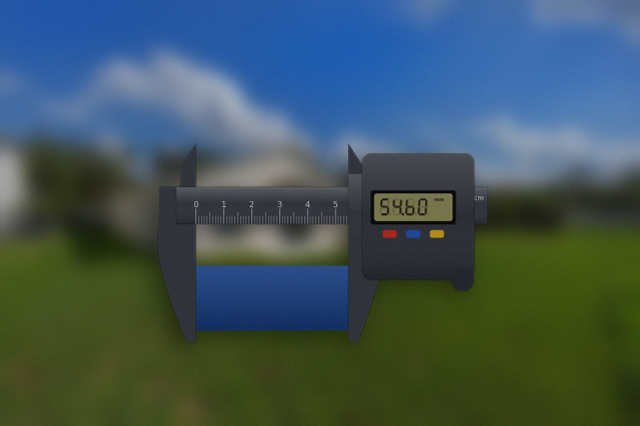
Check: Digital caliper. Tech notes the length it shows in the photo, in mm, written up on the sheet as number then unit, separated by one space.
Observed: 54.60 mm
